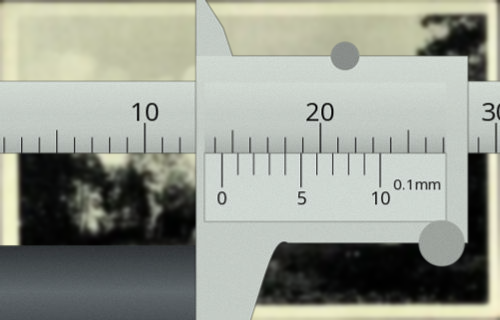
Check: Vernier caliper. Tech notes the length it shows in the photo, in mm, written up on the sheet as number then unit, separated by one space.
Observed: 14.4 mm
